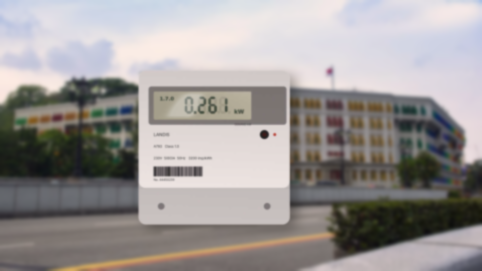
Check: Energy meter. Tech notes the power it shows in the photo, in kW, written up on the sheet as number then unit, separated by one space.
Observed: 0.261 kW
